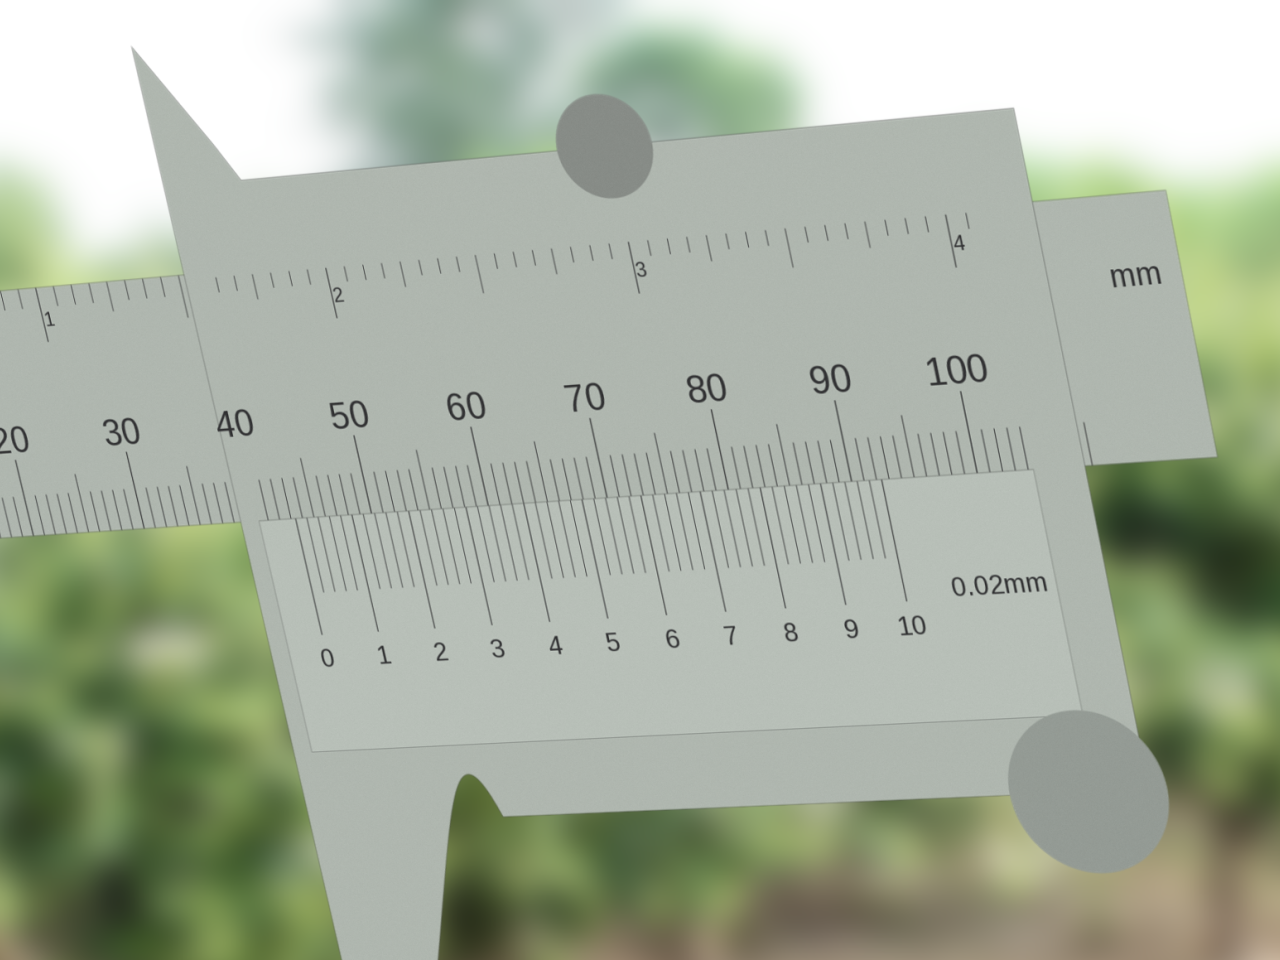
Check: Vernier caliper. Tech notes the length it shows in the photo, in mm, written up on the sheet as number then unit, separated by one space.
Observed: 43.4 mm
